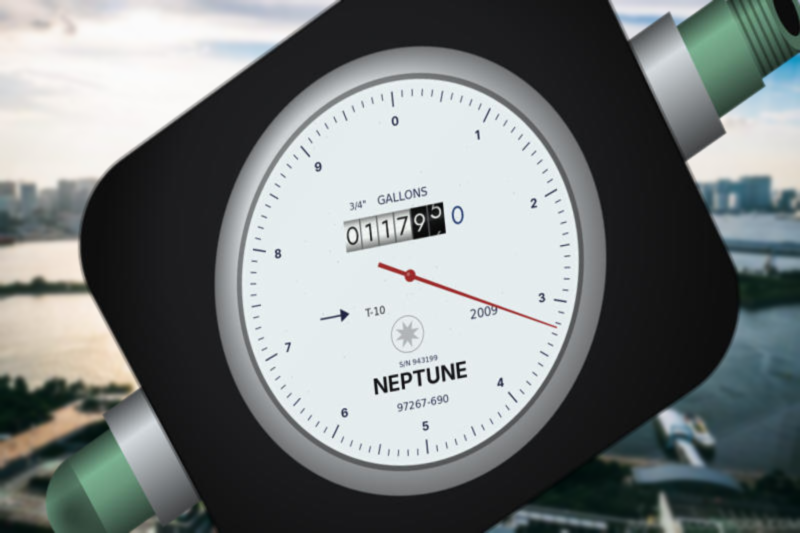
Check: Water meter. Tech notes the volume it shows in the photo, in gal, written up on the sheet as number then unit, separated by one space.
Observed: 117953.2 gal
